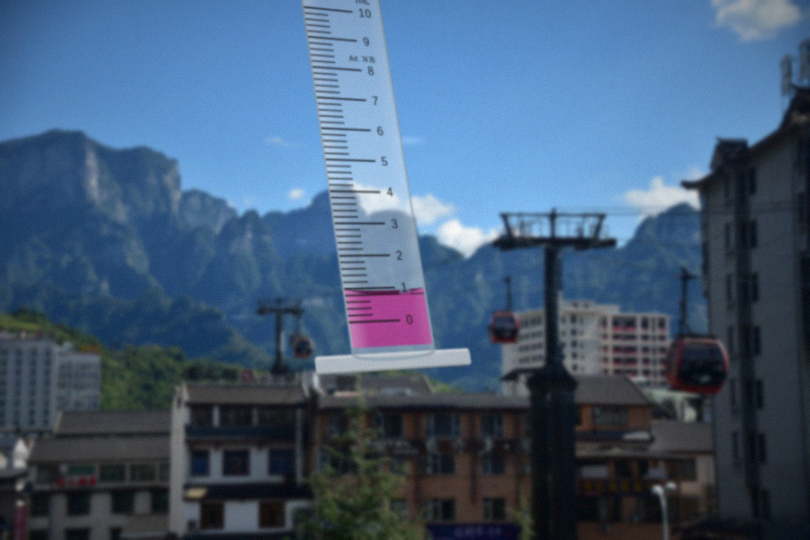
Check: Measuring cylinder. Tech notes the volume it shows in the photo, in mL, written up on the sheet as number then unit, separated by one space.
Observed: 0.8 mL
